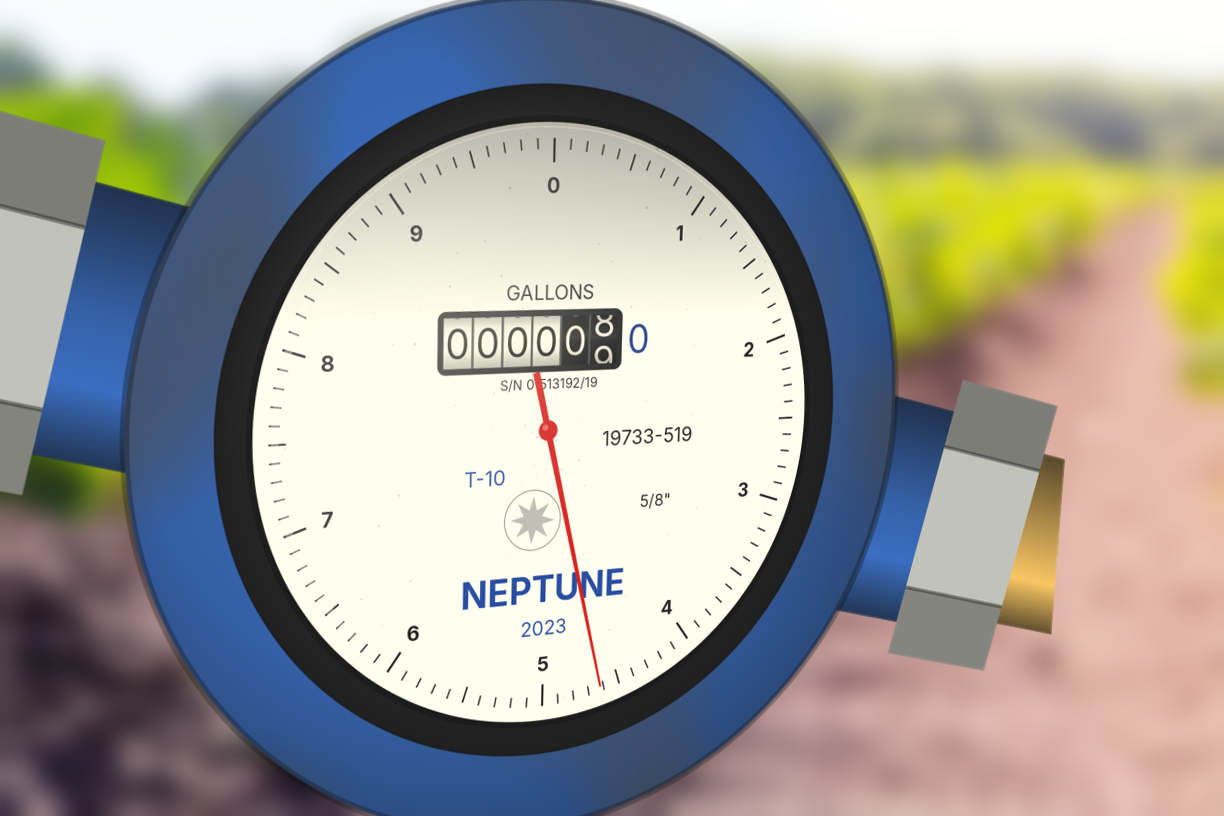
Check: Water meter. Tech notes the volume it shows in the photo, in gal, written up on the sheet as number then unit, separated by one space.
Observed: 84.6 gal
